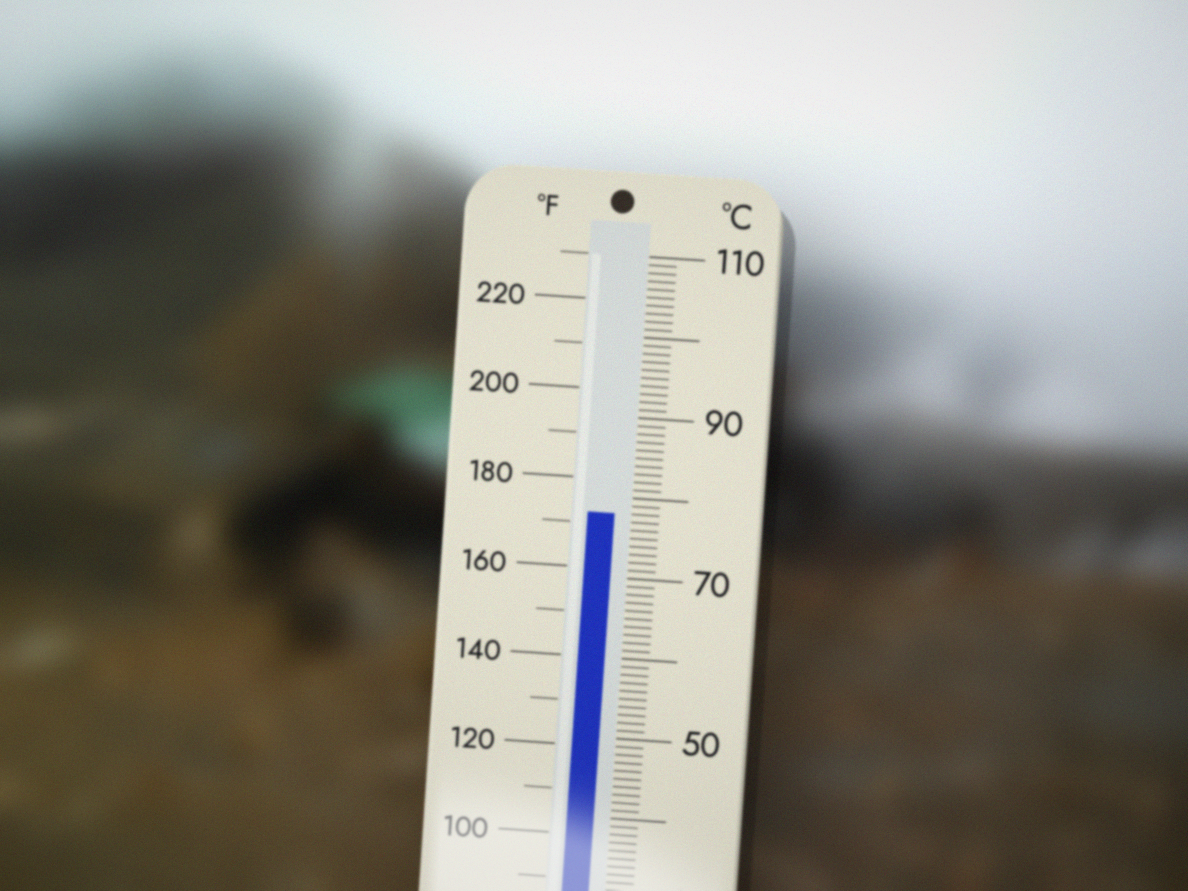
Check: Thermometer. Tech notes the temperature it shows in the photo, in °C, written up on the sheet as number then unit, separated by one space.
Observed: 78 °C
